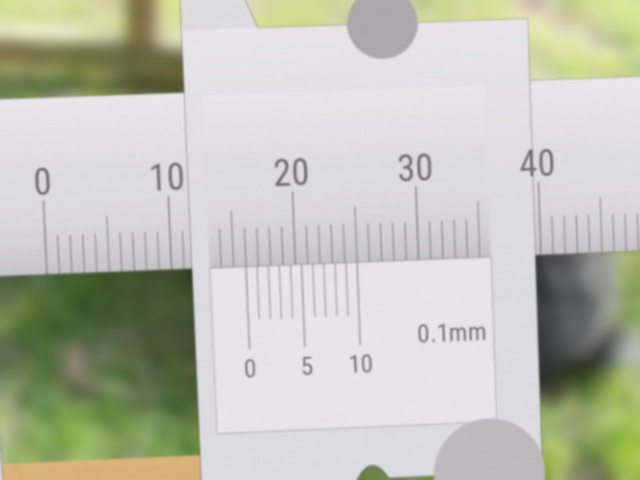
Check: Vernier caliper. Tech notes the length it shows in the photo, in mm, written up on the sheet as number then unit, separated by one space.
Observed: 16.0 mm
